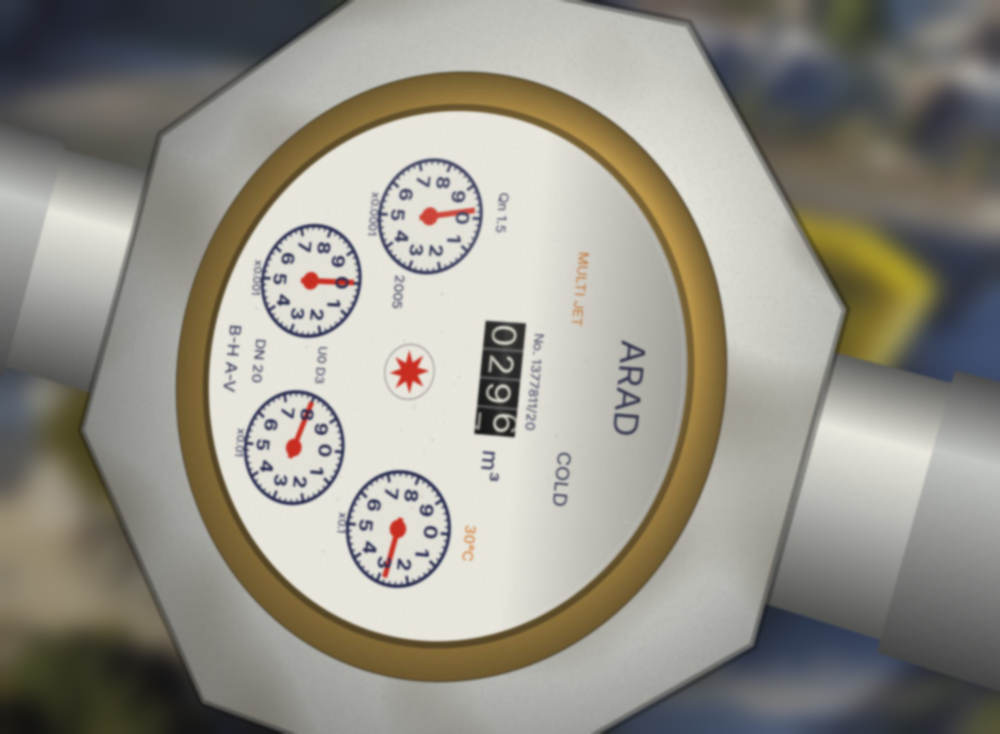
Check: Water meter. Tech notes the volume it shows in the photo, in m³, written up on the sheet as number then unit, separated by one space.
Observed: 296.2799 m³
